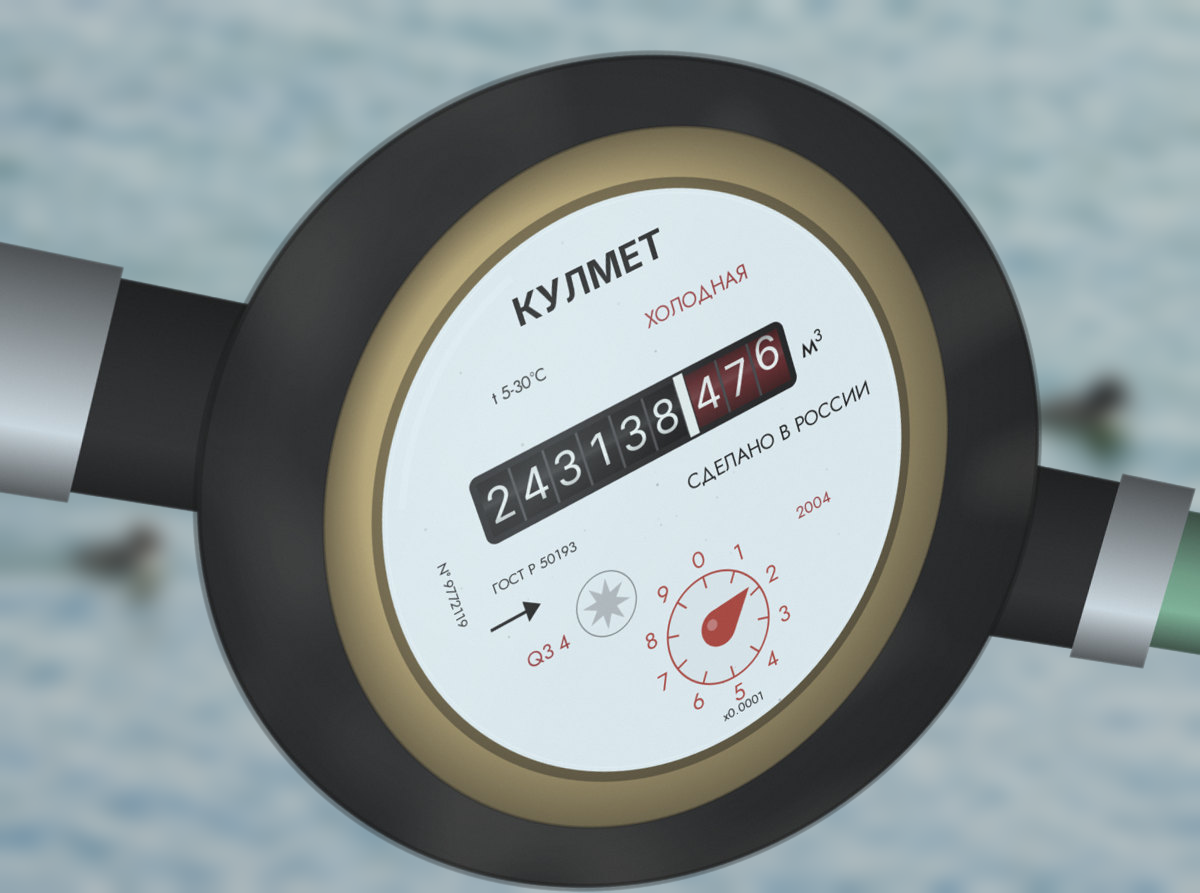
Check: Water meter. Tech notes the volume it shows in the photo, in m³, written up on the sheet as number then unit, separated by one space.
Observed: 243138.4761 m³
